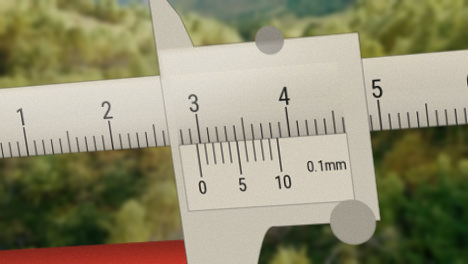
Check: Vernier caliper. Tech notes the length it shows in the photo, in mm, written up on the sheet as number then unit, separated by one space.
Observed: 29.6 mm
